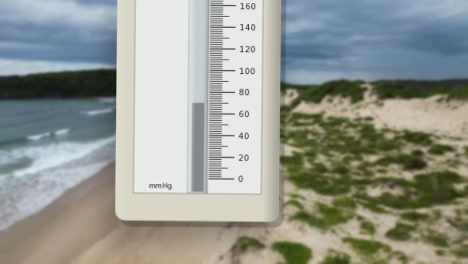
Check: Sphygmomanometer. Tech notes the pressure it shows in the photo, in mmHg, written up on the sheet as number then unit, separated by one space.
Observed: 70 mmHg
